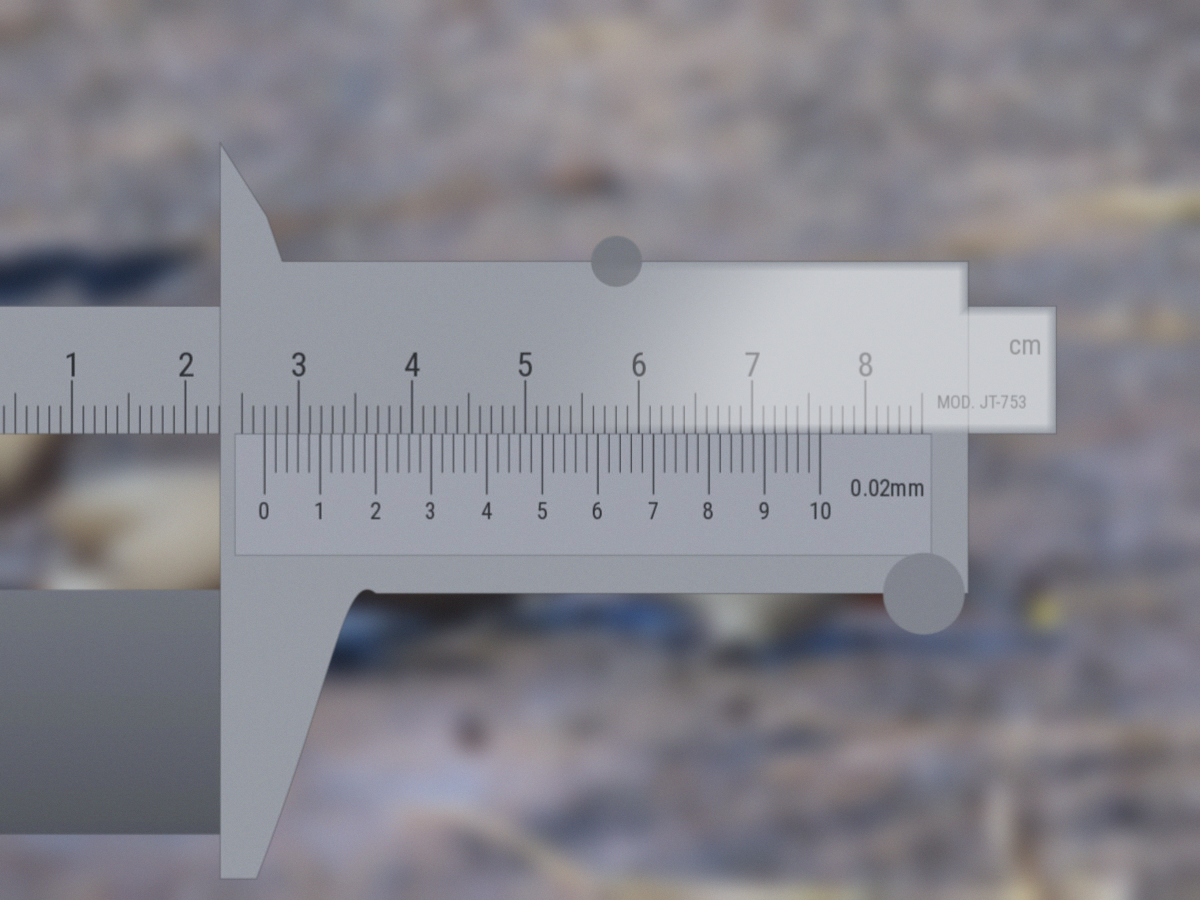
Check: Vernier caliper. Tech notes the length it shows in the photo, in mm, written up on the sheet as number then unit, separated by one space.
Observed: 27.0 mm
